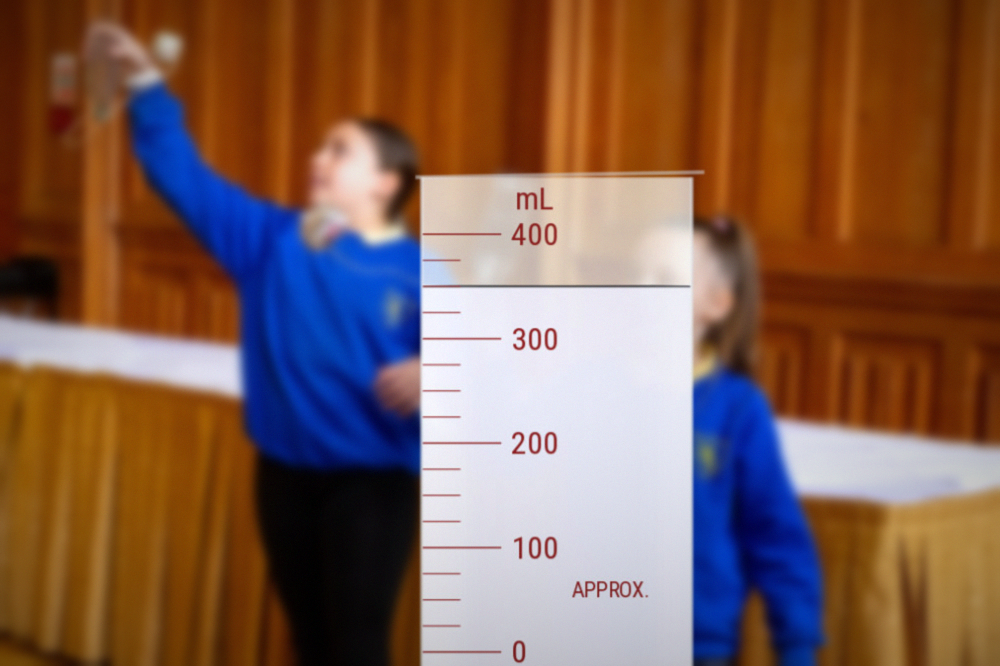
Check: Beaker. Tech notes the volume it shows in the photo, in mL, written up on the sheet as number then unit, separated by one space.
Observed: 350 mL
